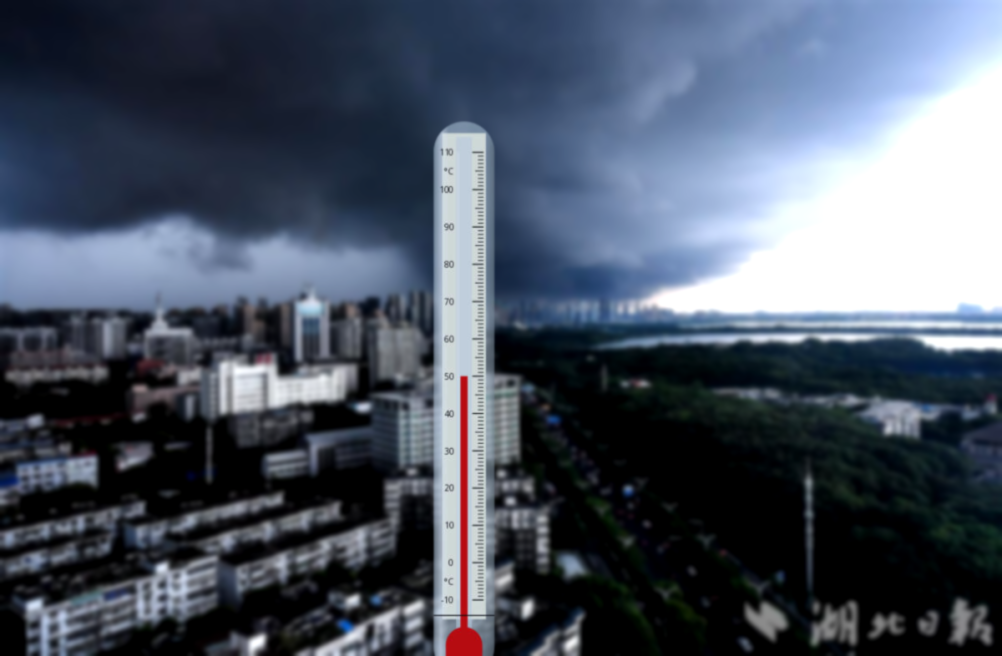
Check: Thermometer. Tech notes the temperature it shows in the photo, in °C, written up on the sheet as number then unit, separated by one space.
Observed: 50 °C
